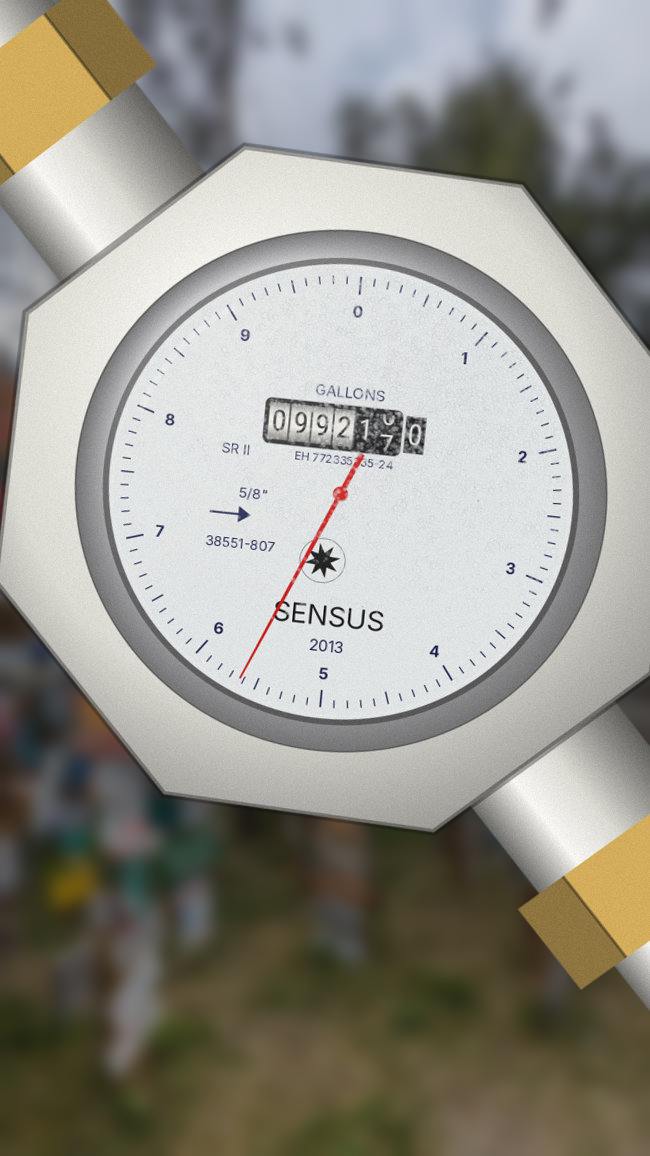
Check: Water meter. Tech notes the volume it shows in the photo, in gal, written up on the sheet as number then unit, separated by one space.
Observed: 992165.6 gal
